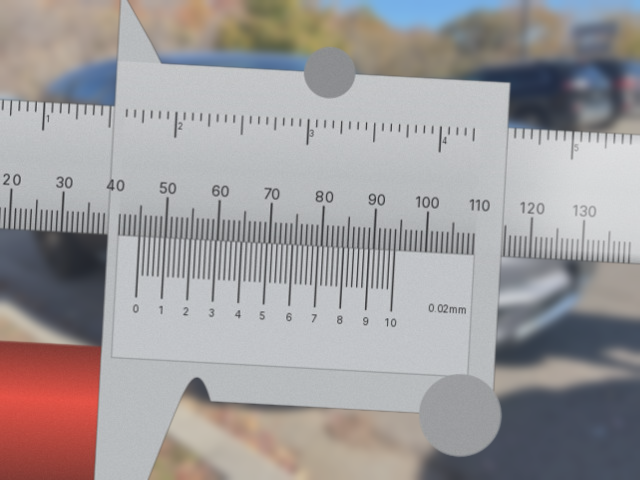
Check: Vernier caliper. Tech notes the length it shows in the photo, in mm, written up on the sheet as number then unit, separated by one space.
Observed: 45.0 mm
